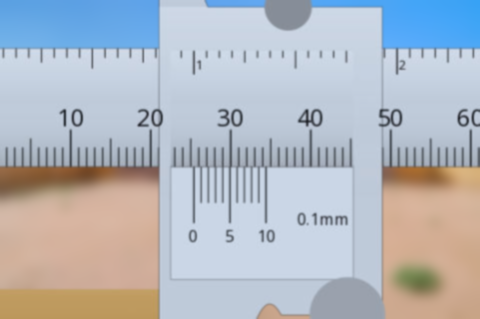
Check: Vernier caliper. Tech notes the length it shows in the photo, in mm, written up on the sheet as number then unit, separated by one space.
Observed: 25.4 mm
